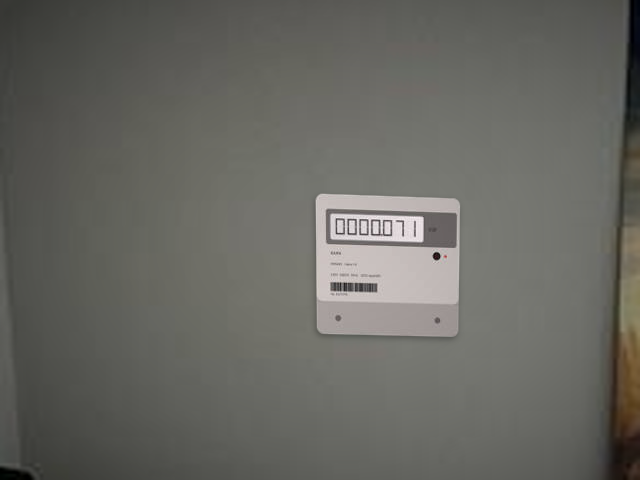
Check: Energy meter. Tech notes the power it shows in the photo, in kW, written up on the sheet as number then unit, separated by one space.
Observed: 0.071 kW
